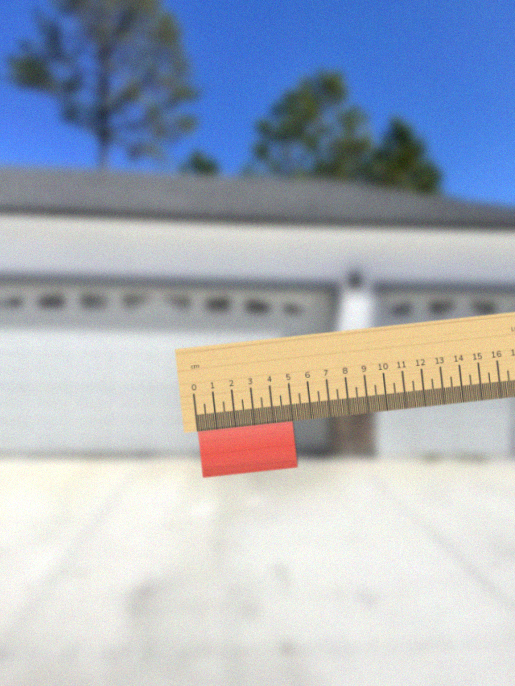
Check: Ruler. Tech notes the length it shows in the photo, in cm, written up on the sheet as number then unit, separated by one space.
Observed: 5 cm
